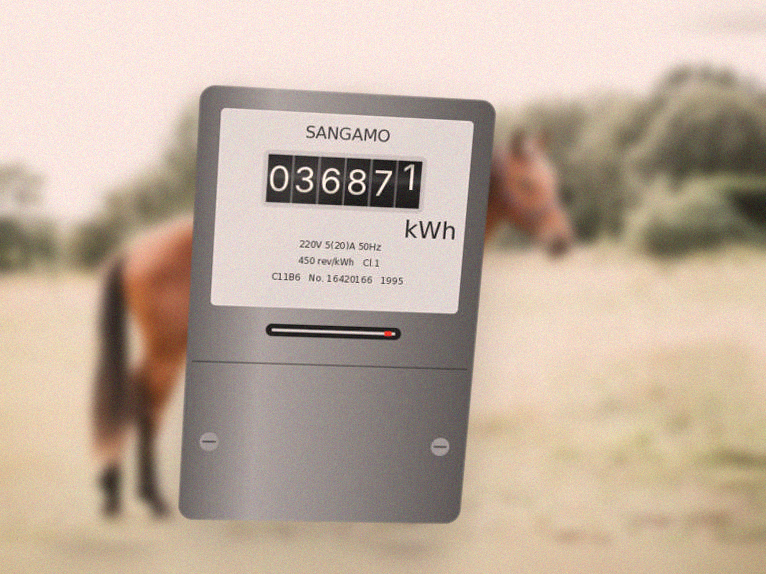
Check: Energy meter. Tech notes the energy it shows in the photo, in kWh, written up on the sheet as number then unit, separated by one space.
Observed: 36871 kWh
